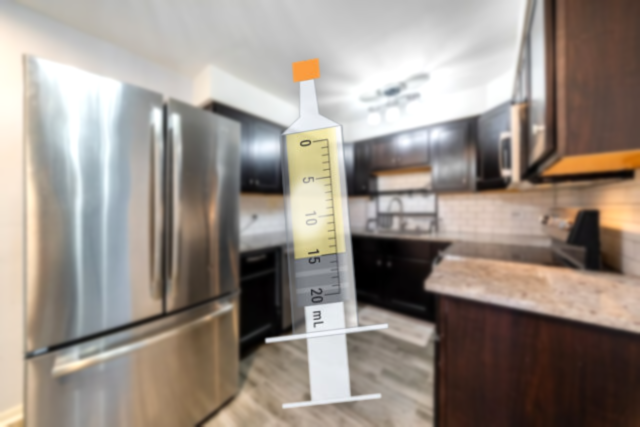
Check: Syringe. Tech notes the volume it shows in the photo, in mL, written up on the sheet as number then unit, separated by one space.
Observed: 15 mL
